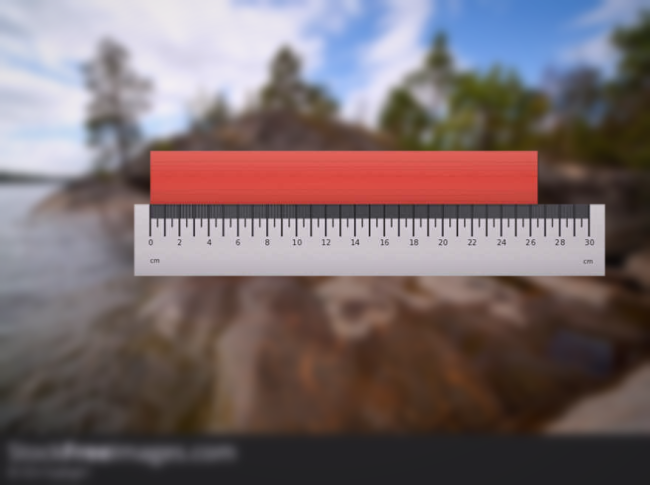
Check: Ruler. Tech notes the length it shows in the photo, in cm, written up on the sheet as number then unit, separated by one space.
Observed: 26.5 cm
